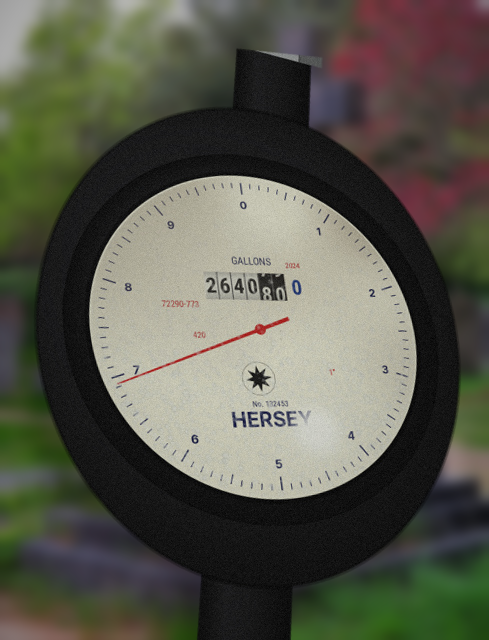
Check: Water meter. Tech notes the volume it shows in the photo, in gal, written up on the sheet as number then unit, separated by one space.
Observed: 2640796.9 gal
